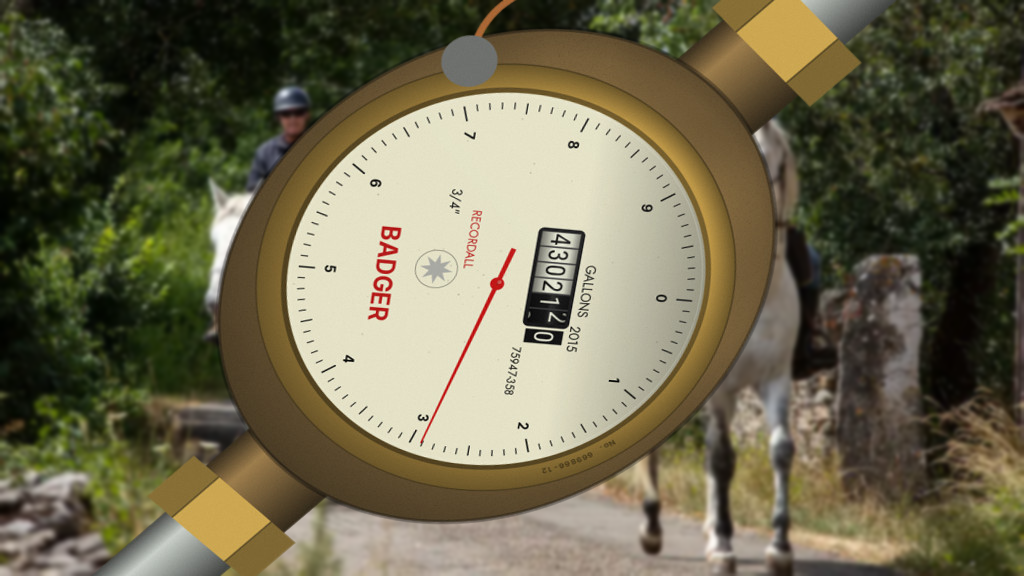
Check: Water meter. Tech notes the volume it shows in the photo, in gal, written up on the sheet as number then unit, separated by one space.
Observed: 4302122.9 gal
